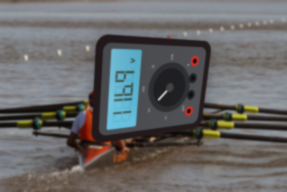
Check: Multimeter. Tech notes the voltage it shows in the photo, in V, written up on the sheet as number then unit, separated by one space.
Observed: 116.9 V
